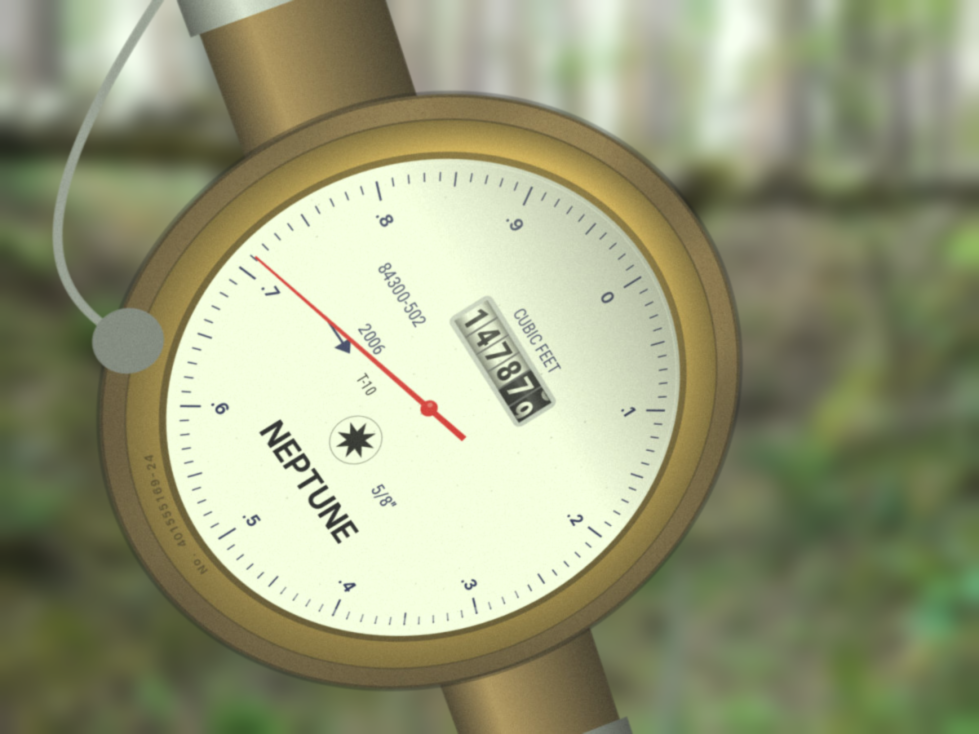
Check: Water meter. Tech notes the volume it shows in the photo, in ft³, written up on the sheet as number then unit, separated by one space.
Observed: 147878.71 ft³
